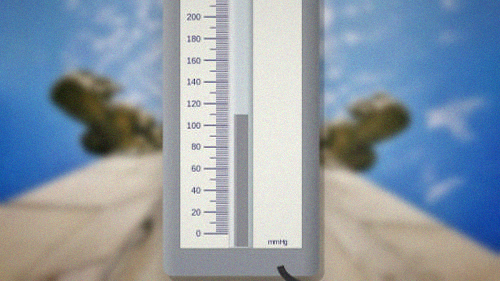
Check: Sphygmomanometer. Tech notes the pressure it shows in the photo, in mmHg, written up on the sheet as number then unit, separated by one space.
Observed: 110 mmHg
